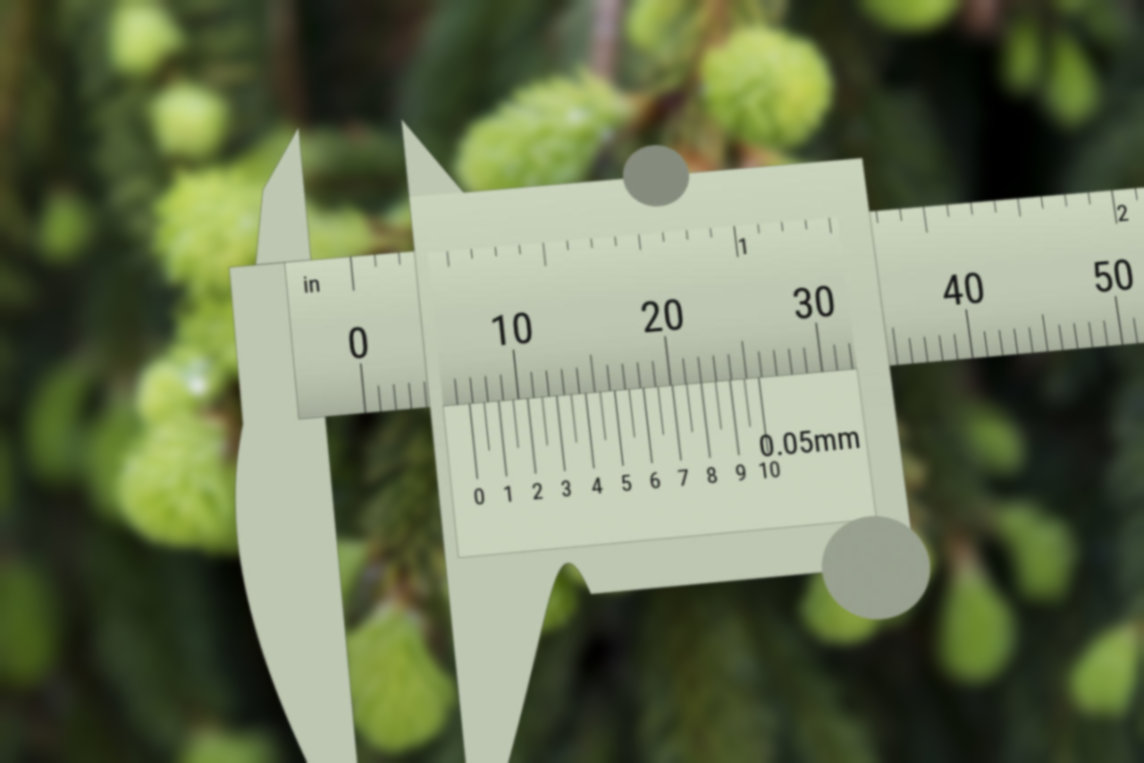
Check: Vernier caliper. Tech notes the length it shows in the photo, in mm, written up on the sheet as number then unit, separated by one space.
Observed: 6.8 mm
